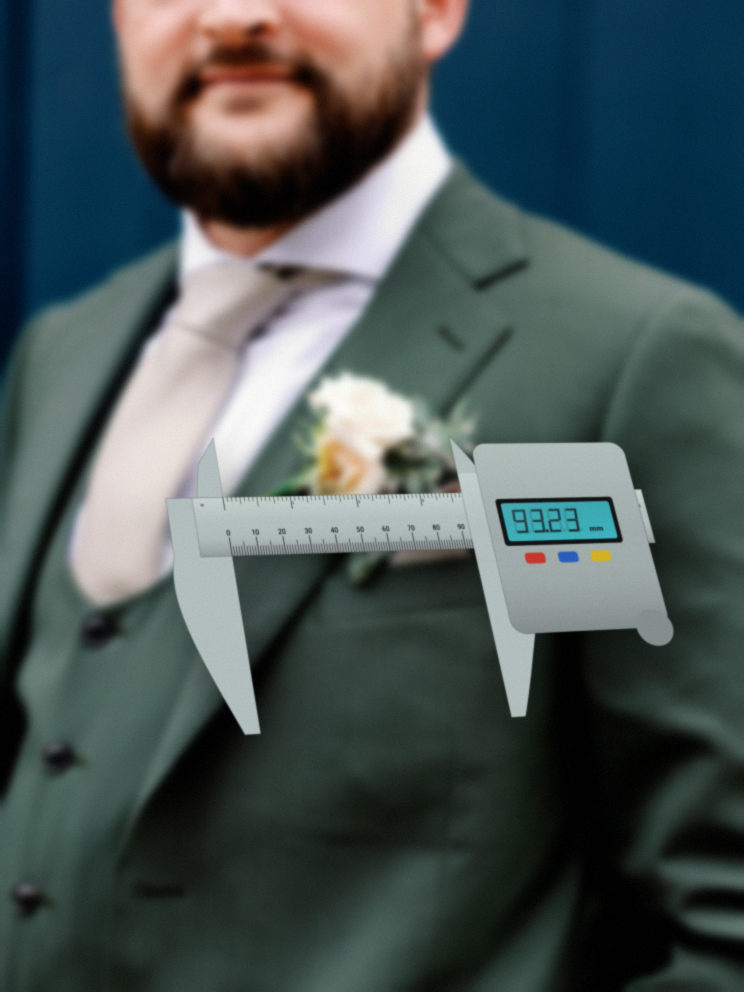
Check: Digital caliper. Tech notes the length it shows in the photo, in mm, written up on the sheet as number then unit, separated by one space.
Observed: 93.23 mm
